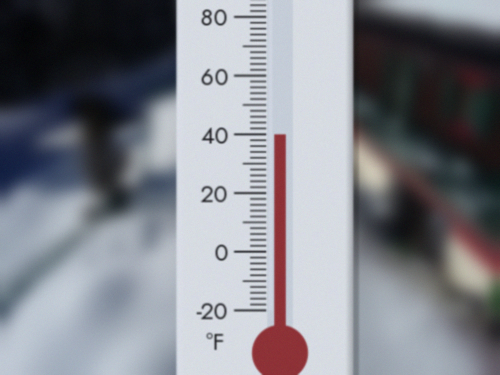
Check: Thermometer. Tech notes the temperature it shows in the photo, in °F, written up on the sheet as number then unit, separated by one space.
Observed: 40 °F
